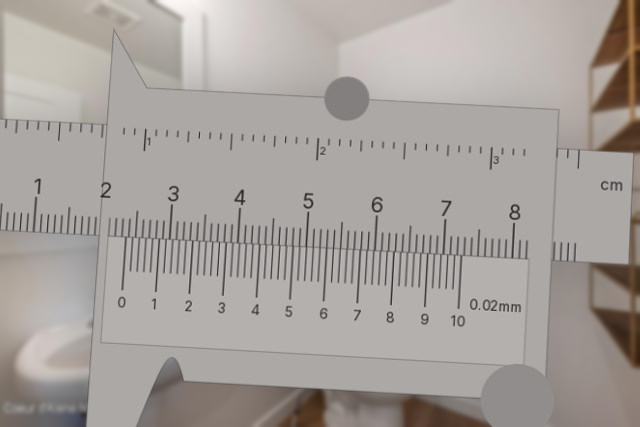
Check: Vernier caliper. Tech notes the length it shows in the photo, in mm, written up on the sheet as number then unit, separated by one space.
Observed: 23.6 mm
